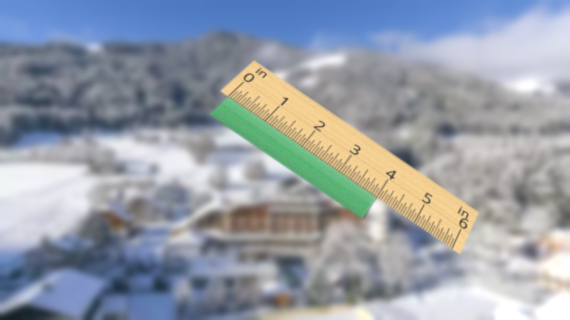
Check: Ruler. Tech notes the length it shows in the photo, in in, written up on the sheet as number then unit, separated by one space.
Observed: 4 in
